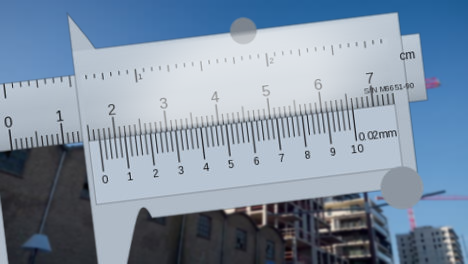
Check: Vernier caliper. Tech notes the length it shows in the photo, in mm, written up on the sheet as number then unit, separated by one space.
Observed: 17.0 mm
